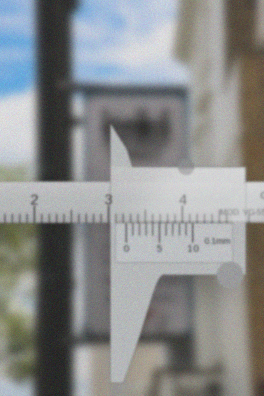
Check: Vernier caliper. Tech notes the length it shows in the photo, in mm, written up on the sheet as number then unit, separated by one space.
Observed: 32.4 mm
